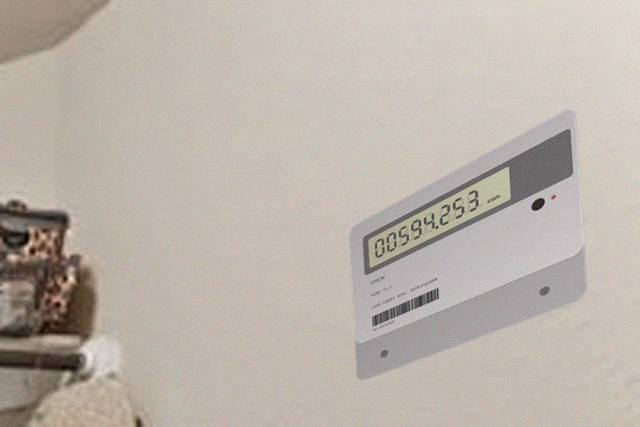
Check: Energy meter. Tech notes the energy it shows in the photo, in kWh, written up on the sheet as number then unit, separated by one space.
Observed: 594.253 kWh
